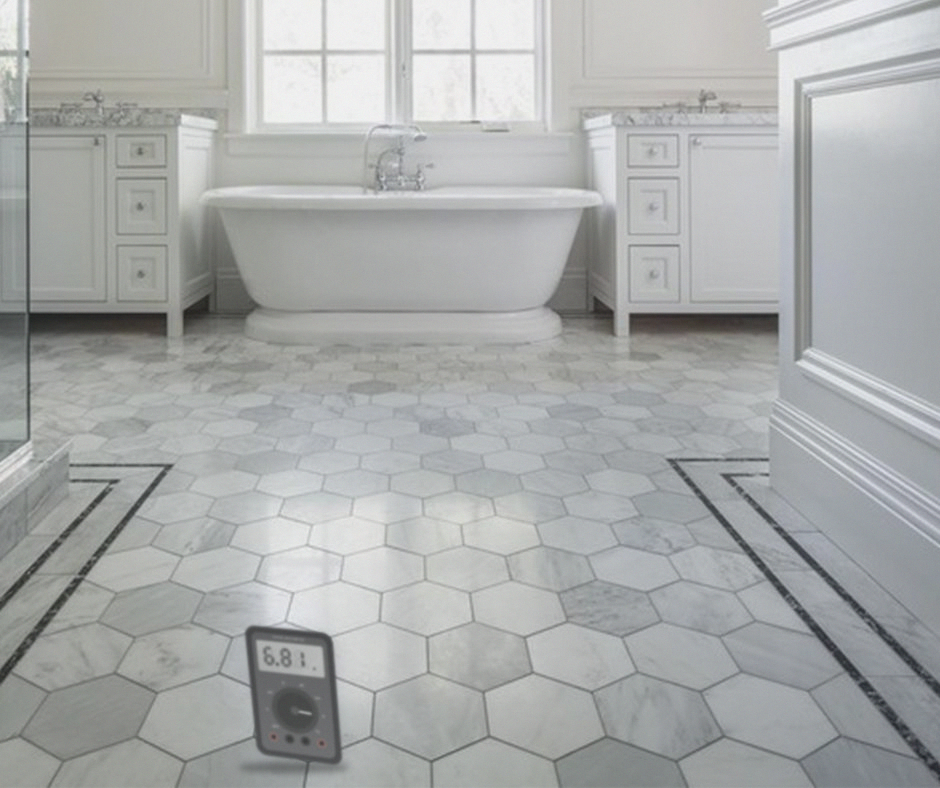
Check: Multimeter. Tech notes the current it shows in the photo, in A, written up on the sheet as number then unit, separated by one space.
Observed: 6.81 A
